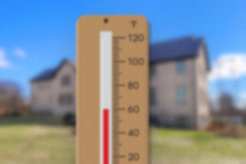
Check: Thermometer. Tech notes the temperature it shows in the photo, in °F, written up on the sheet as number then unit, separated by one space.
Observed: 60 °F
